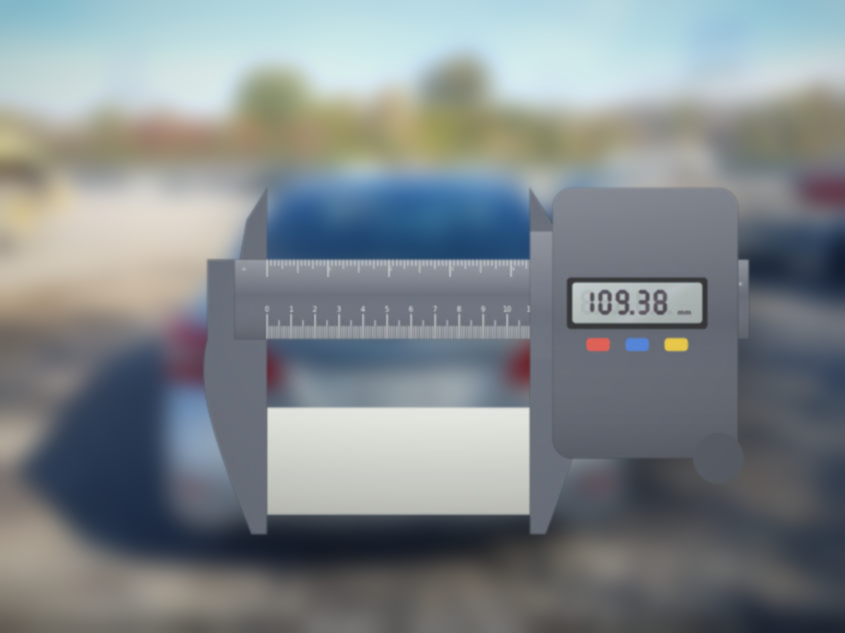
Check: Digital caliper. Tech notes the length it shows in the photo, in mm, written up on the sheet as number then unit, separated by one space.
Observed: 109.38 mm
